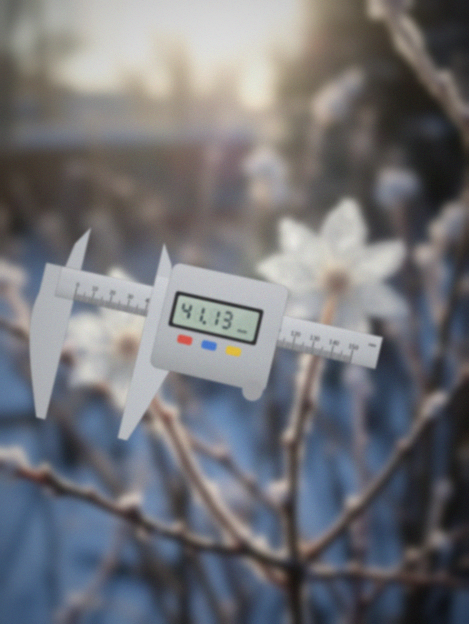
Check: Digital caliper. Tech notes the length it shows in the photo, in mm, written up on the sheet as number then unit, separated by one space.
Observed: 41.13 mm
